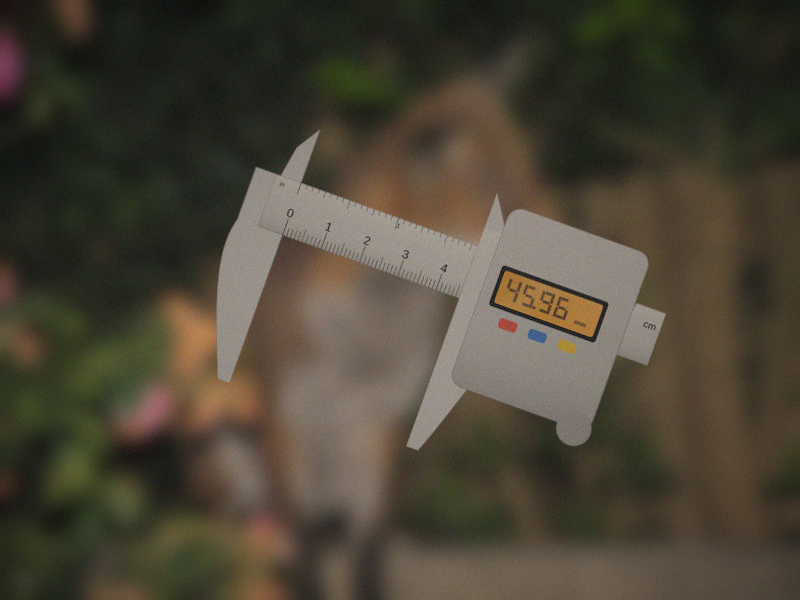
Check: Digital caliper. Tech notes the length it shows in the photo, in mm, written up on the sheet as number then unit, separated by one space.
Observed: 45.96 mm
